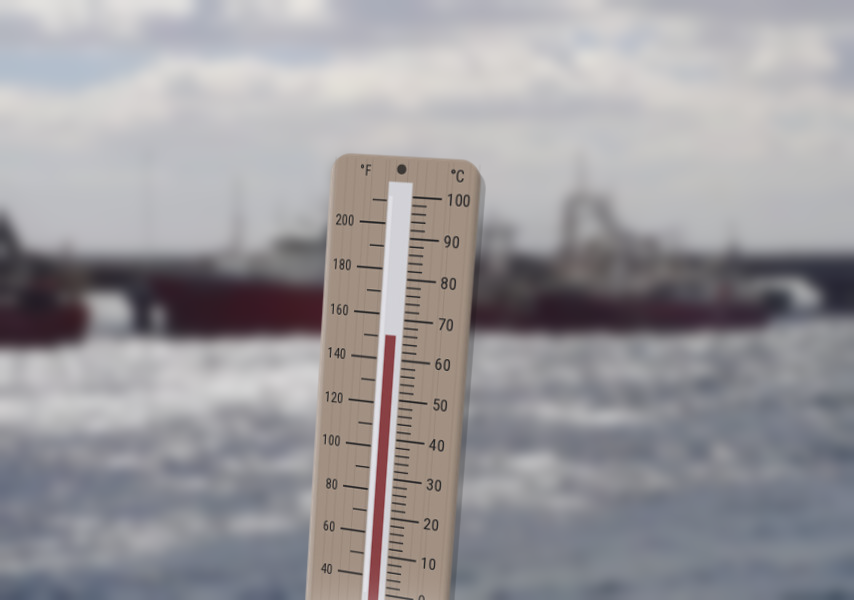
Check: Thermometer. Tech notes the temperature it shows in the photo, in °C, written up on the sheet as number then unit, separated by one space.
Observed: 66 °C
